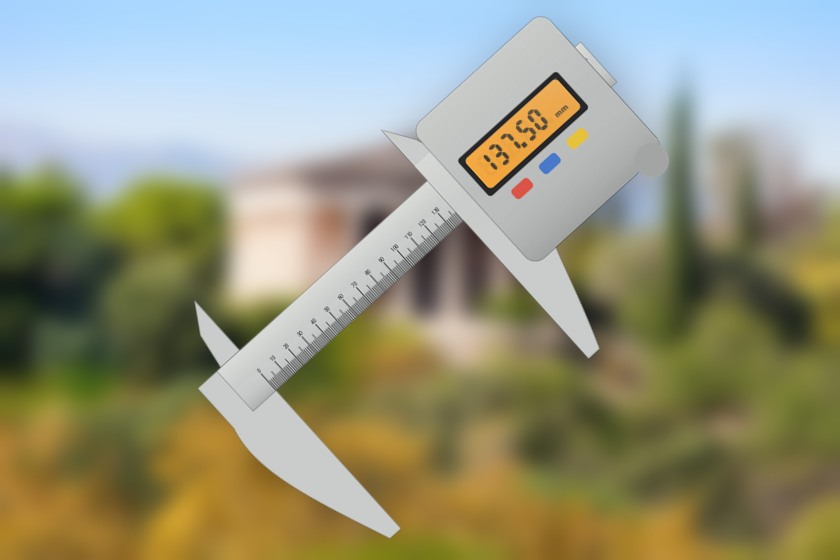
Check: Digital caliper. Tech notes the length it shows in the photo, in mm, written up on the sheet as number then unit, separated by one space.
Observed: 137.50 mm
